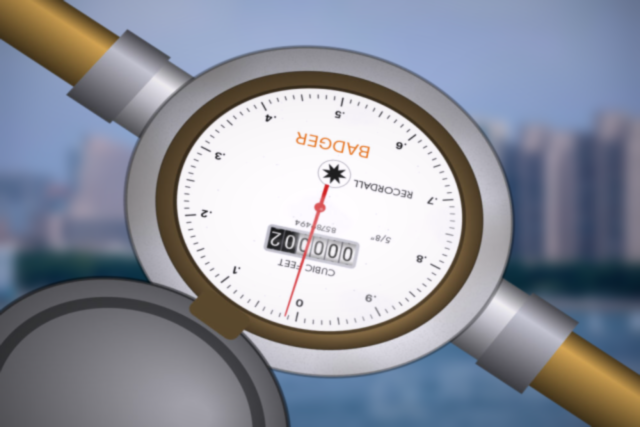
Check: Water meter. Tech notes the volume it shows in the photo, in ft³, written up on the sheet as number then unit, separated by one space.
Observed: 2.01 ft³
